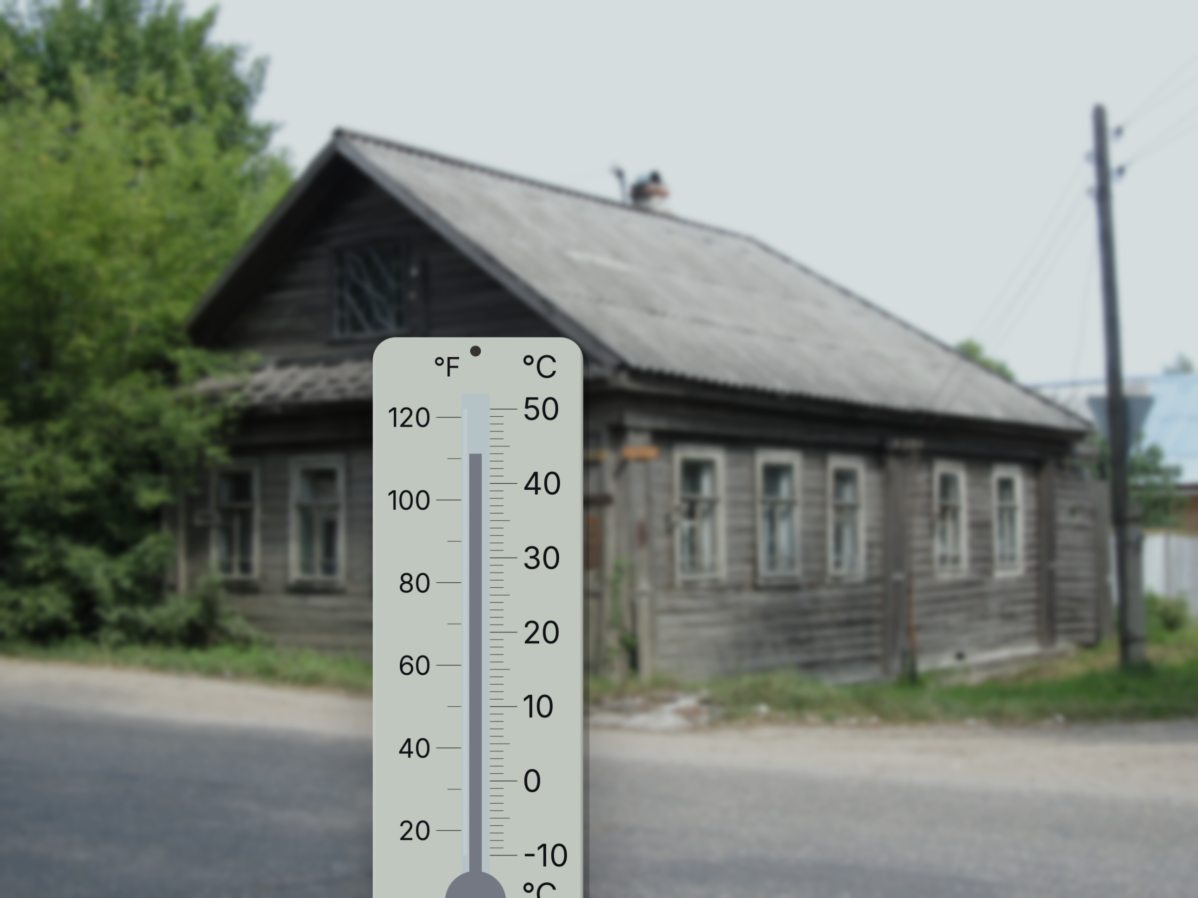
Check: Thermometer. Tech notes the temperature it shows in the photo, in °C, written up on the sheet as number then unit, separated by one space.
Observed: 44 °C
